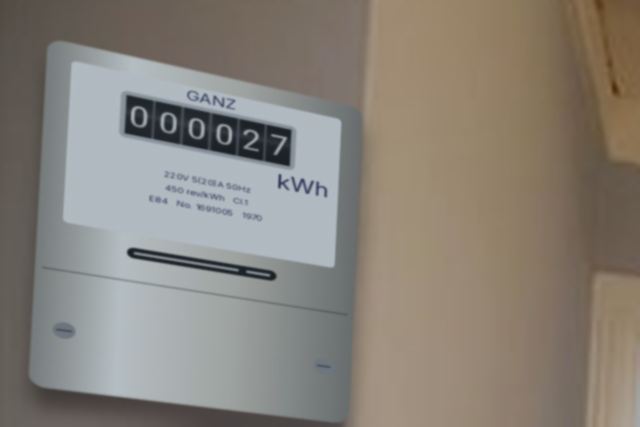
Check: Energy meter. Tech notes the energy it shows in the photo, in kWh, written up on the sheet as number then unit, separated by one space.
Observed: 27 kWh
